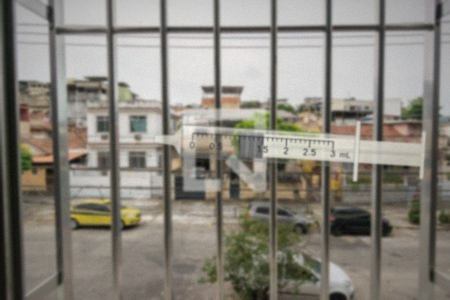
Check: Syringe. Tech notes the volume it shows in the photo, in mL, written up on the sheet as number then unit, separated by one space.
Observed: 1 mL
